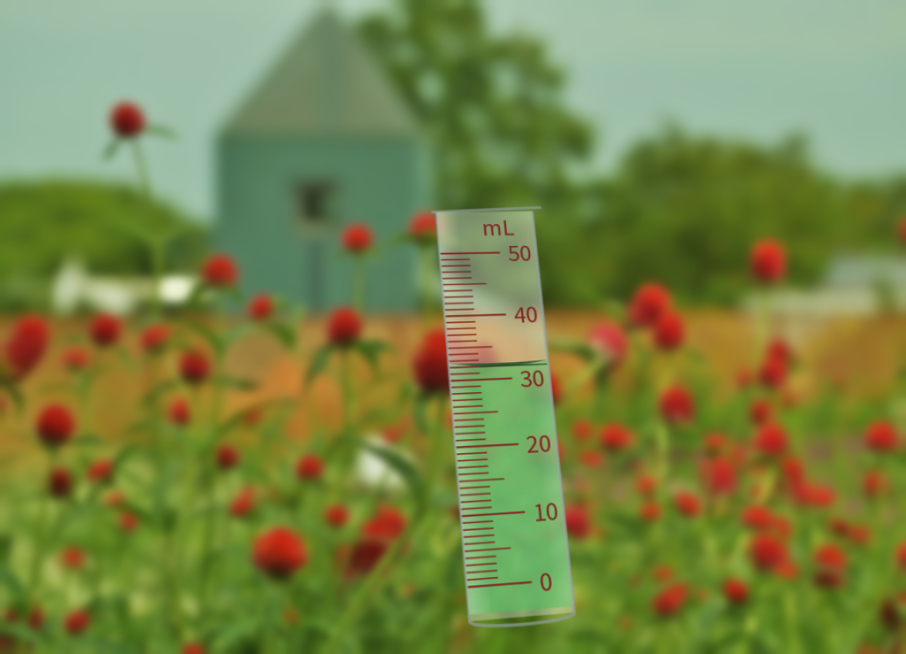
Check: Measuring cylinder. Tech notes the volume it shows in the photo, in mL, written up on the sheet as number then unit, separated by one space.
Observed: 32 mL
